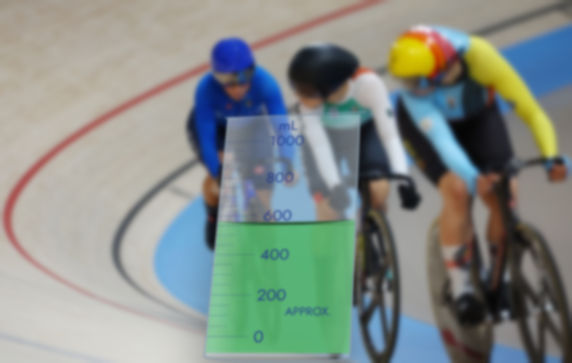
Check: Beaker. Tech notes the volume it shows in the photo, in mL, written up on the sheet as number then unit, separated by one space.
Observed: 550 mL
